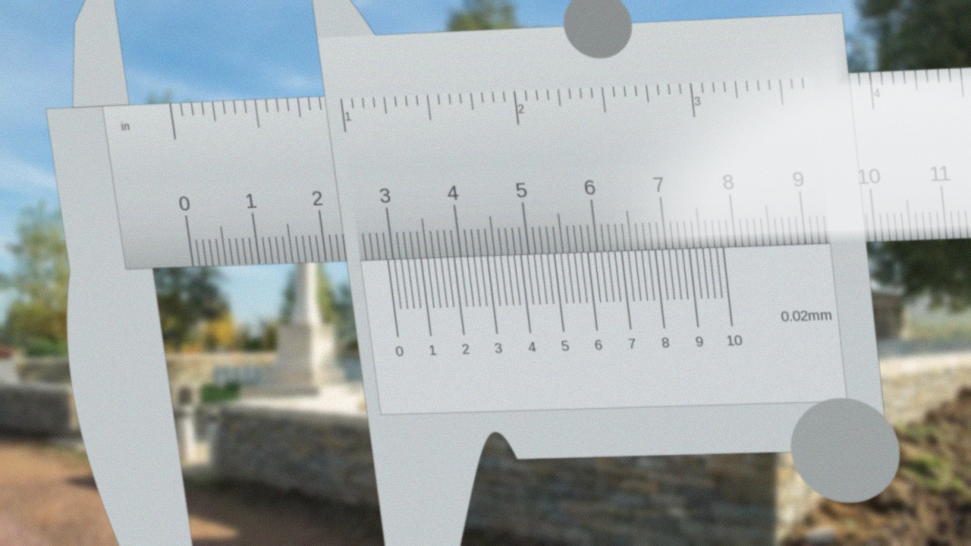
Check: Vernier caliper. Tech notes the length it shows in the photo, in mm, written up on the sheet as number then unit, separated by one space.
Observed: 29.2 mm
